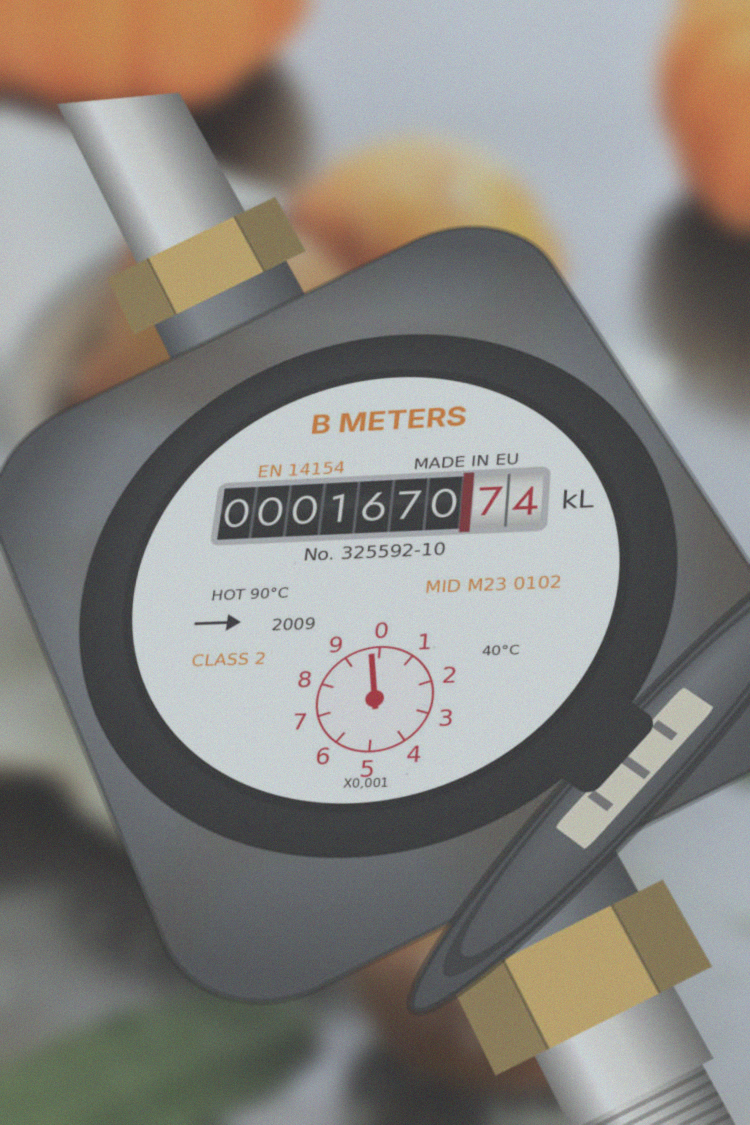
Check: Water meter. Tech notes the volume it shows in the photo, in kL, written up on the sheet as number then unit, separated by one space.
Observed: 1670.739 kL
